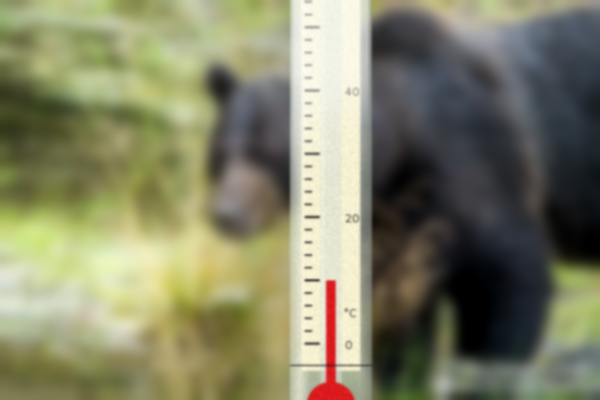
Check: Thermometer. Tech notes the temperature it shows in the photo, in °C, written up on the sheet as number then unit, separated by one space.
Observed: 10 °C
